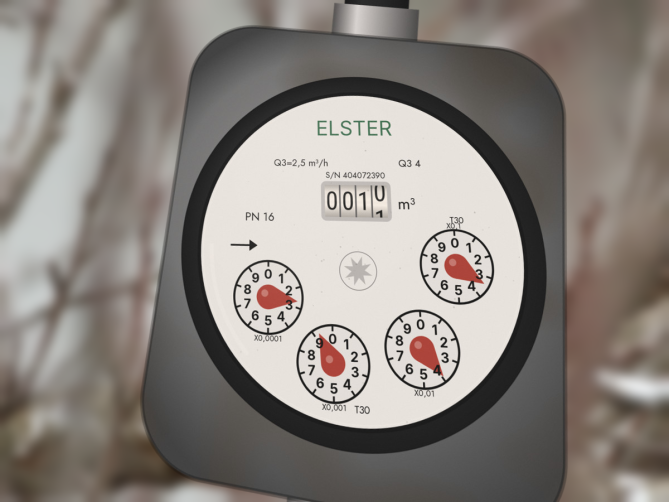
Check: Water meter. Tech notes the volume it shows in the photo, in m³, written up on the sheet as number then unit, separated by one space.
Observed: 10.3392 m³
